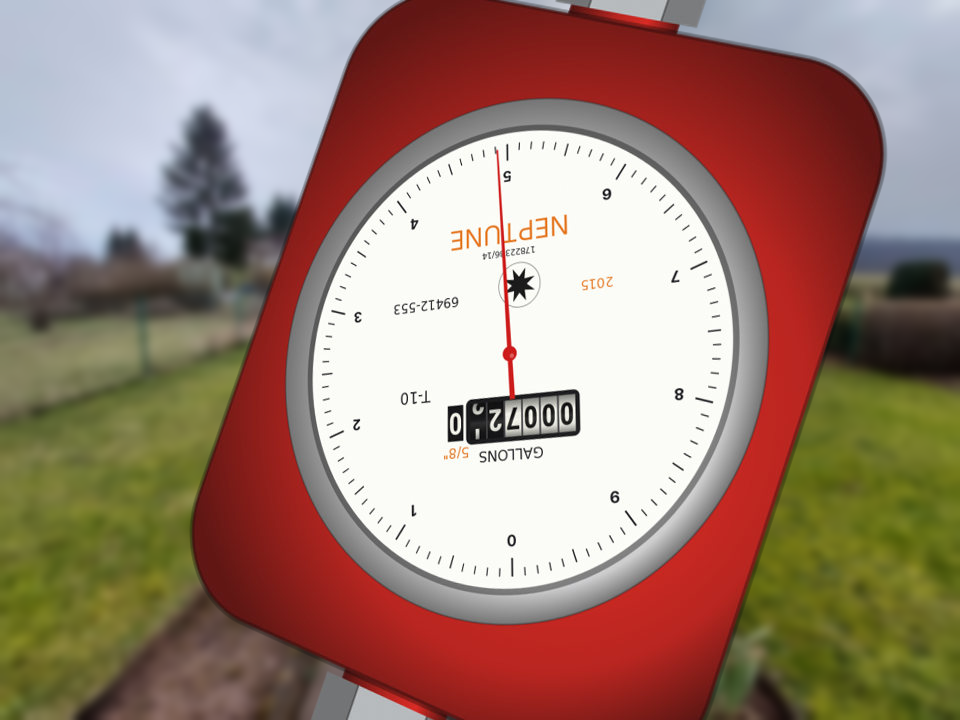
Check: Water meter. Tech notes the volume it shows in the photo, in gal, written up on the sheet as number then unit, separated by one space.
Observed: 7214.9 gal
